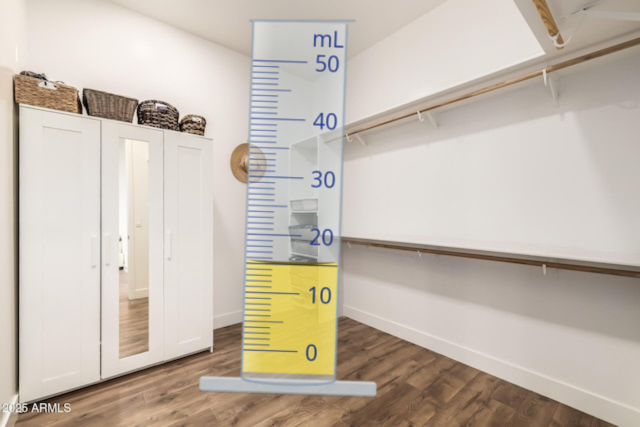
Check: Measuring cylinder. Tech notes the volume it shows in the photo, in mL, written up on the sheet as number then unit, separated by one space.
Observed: 15 mL
